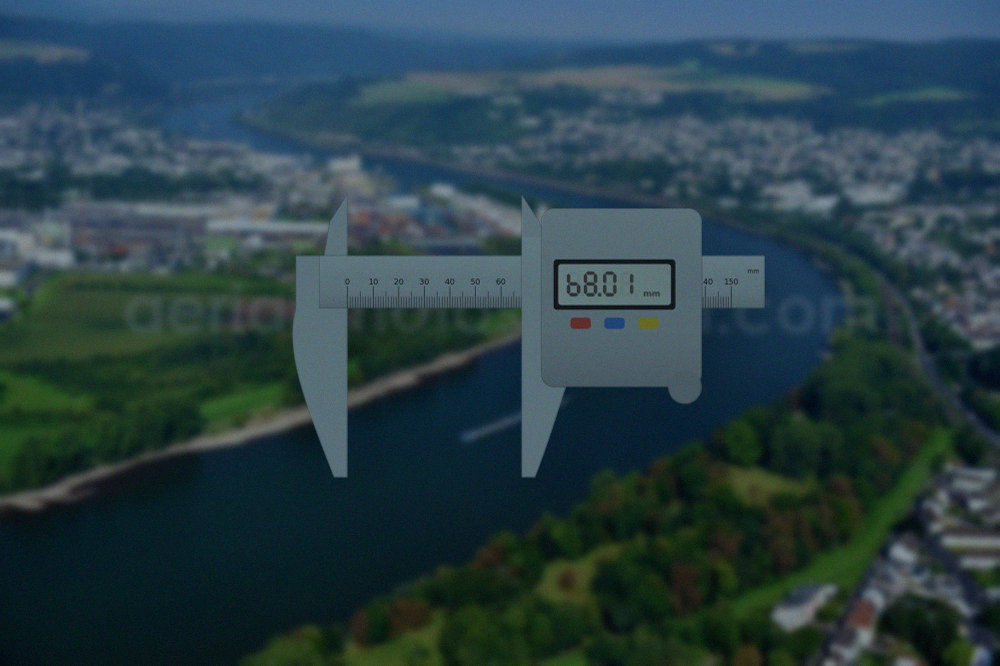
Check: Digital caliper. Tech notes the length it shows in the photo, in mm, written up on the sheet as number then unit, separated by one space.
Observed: 68.01 mm
